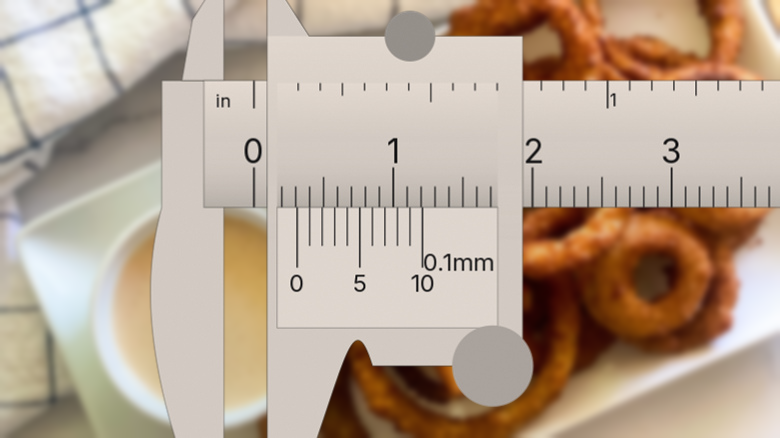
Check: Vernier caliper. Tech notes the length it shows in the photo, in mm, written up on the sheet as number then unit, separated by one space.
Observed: 3.1 mm
